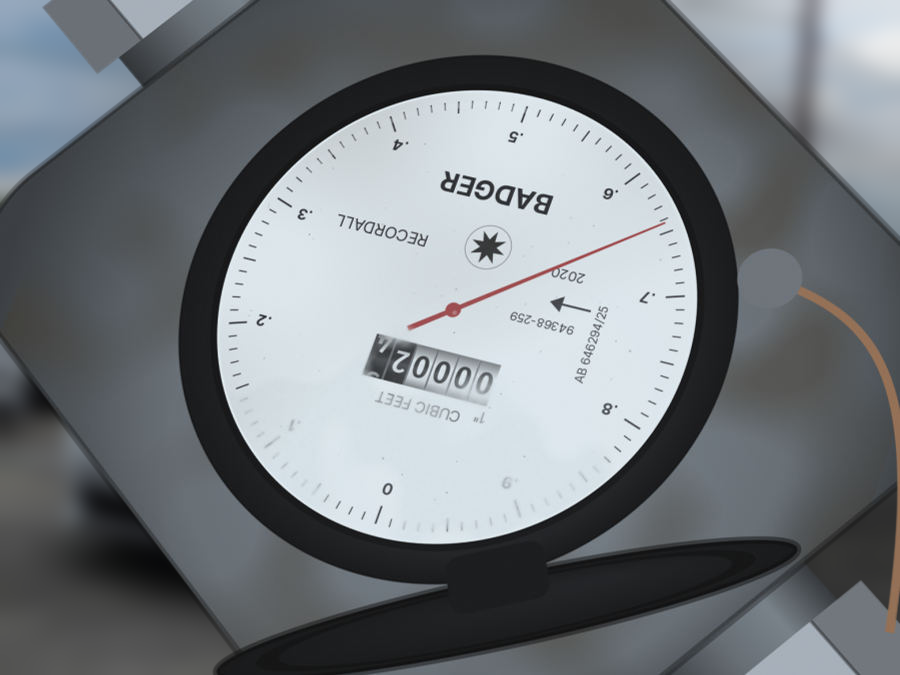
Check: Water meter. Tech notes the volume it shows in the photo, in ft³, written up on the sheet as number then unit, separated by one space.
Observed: 23.64 ft³
